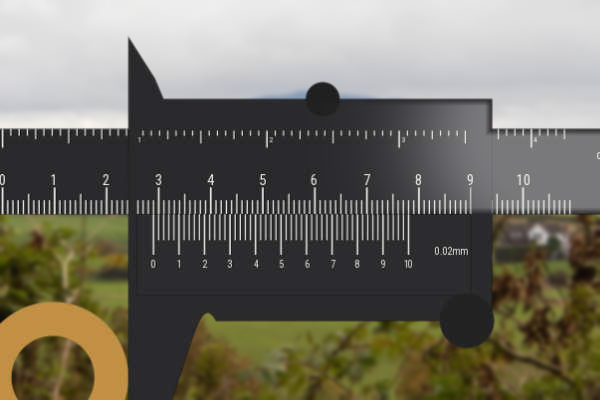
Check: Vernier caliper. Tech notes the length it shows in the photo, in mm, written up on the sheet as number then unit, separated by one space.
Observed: 29.0 mm
